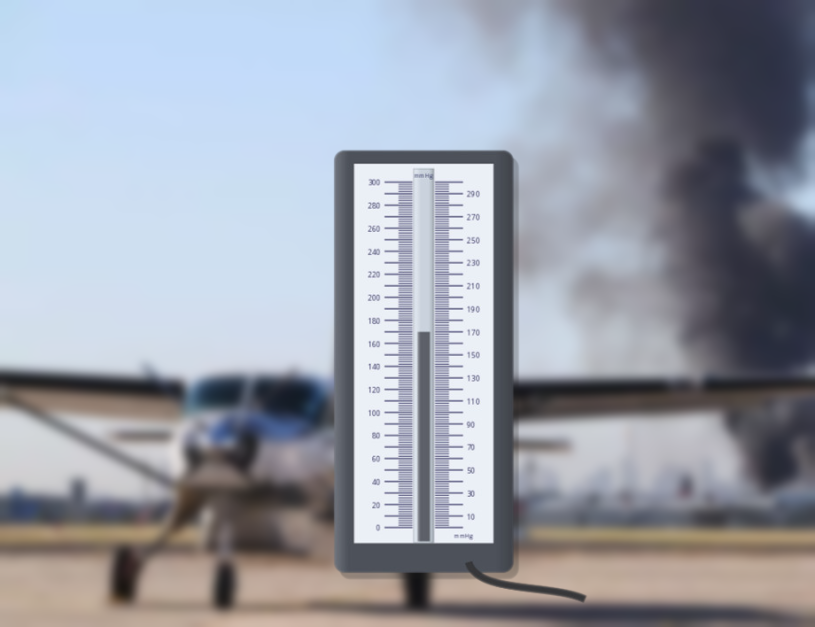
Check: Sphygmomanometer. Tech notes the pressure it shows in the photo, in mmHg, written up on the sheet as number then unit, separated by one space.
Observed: 170 mmHg
